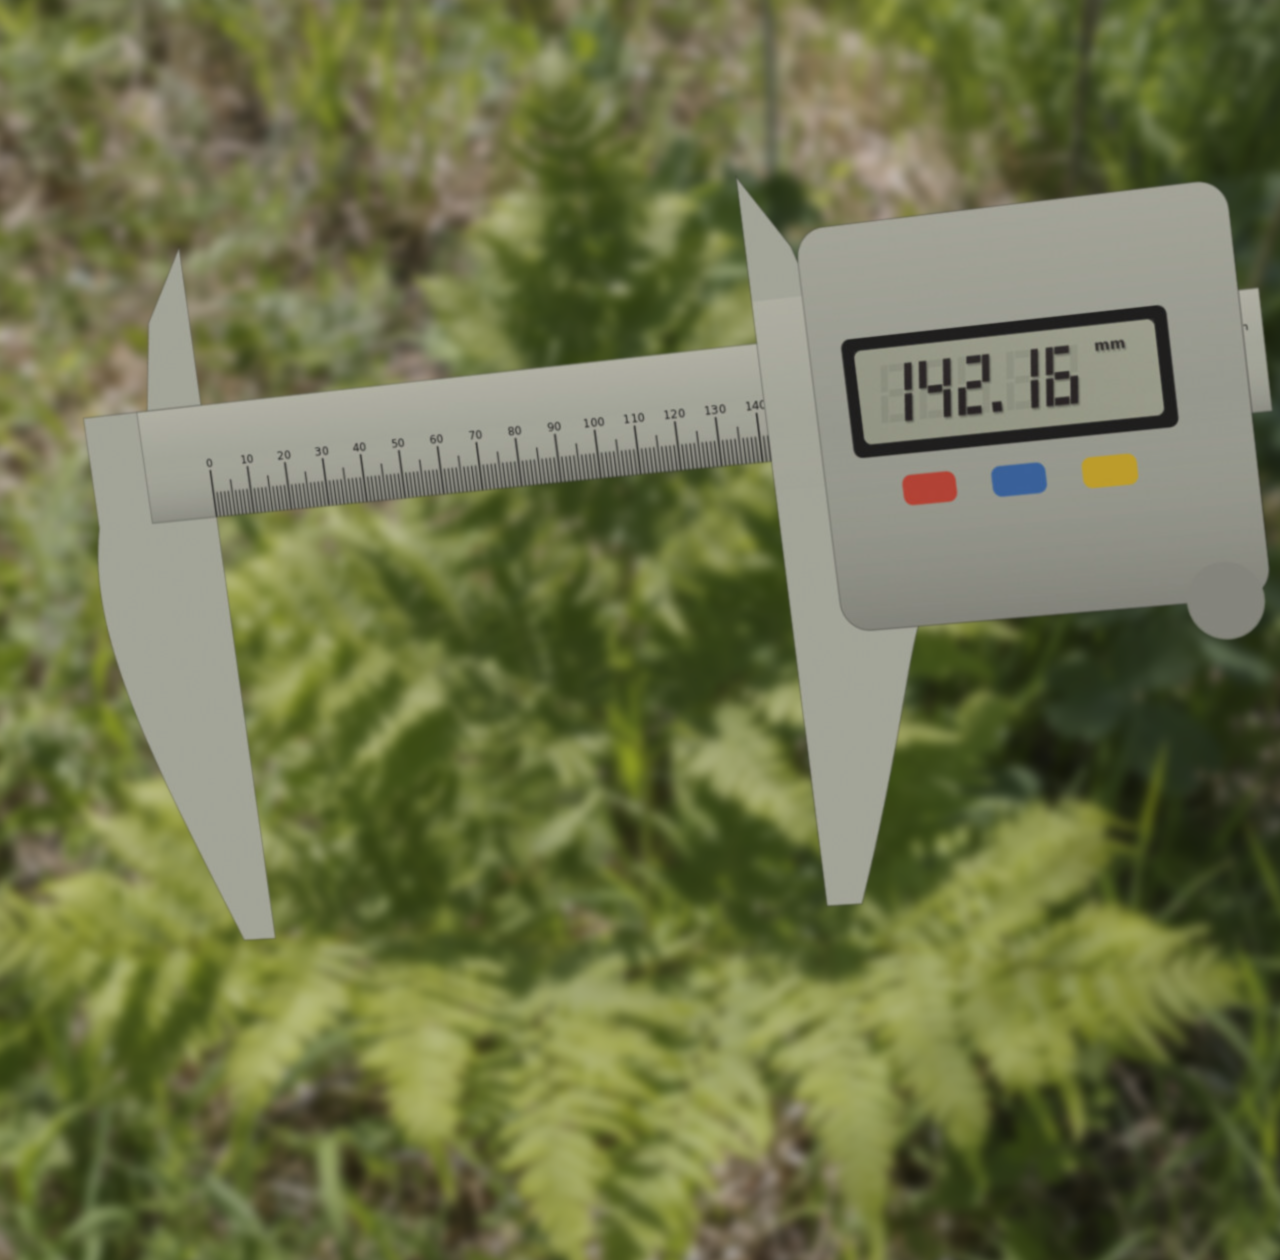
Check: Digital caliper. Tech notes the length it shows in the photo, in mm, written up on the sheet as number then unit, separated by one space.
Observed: 142.16 mm
